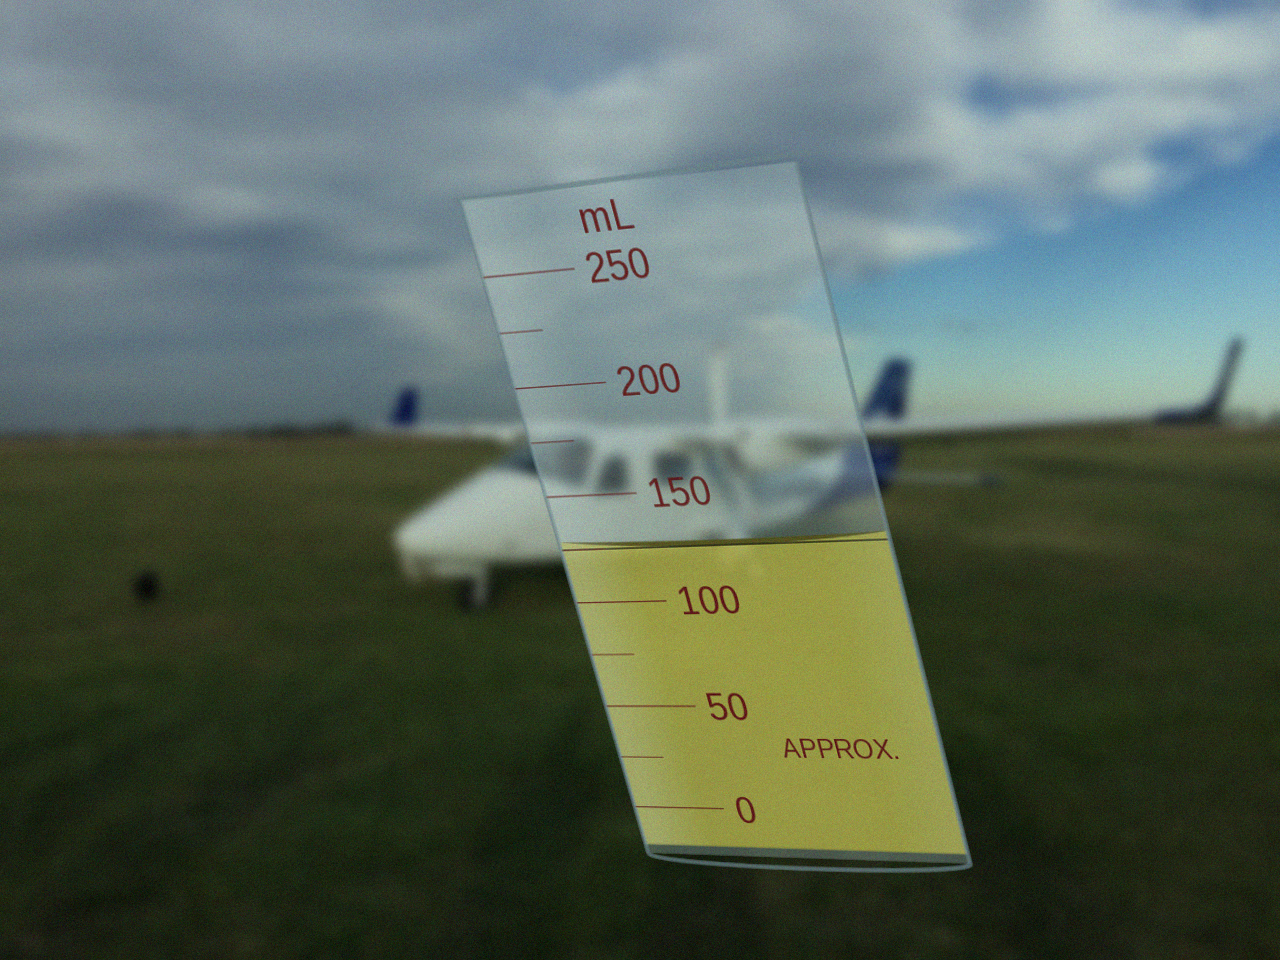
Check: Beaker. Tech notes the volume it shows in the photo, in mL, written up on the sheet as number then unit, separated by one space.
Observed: 125 mL
